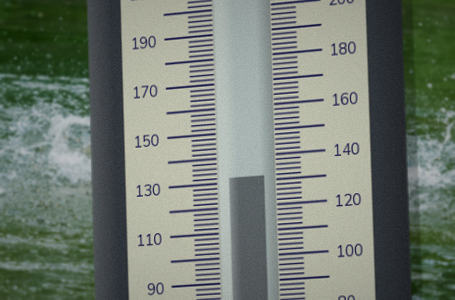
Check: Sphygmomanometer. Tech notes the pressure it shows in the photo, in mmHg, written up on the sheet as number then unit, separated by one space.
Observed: 132 mmHg
